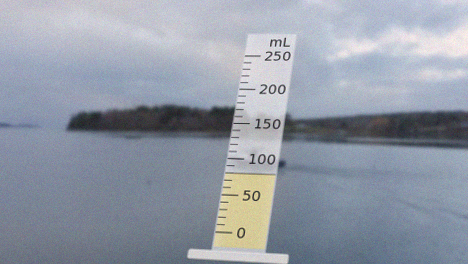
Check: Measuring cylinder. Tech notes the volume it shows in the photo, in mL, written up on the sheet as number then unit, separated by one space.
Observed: 80 mL
